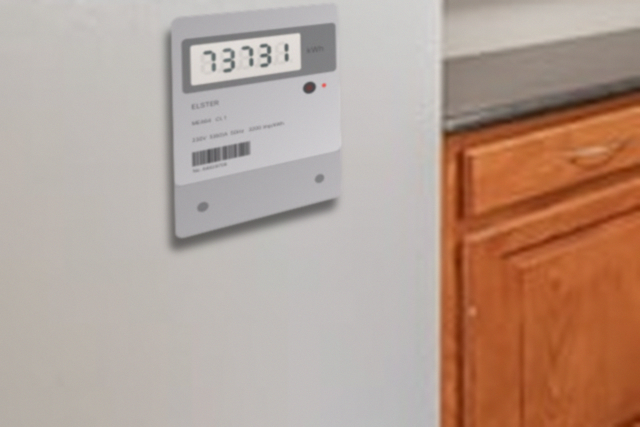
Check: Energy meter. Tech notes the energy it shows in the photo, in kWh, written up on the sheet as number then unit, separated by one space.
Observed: 73731 kWh
